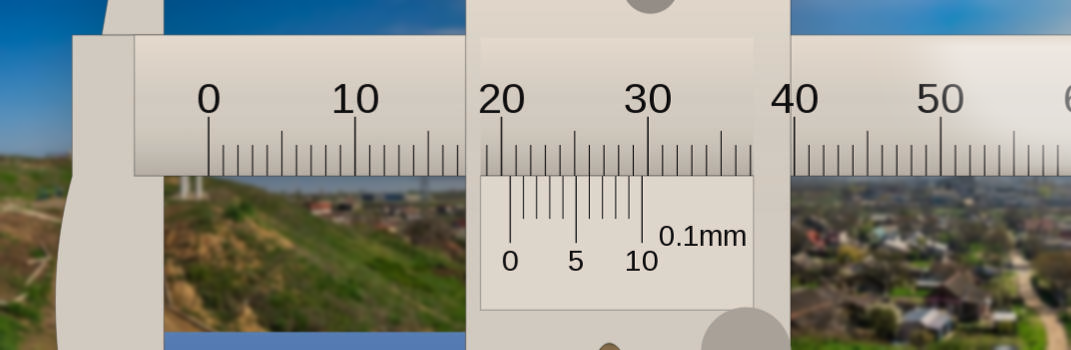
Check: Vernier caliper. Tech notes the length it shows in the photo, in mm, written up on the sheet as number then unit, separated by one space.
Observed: 20.6 mm
